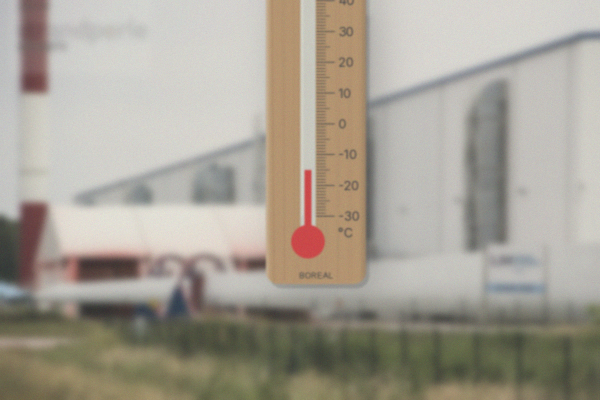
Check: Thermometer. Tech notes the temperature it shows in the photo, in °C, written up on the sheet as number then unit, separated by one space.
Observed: -15 °C
